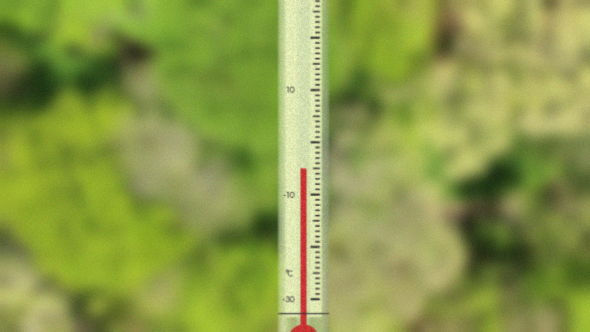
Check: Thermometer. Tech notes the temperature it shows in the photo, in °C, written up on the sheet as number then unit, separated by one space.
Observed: -5 °C
